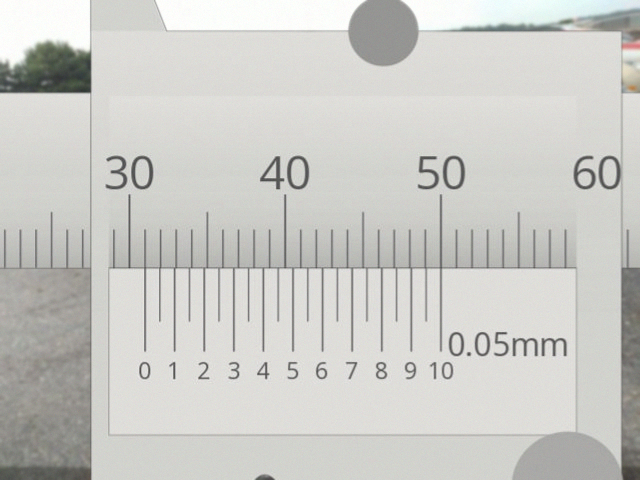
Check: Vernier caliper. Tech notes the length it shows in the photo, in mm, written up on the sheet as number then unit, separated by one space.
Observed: 31.0 mm
